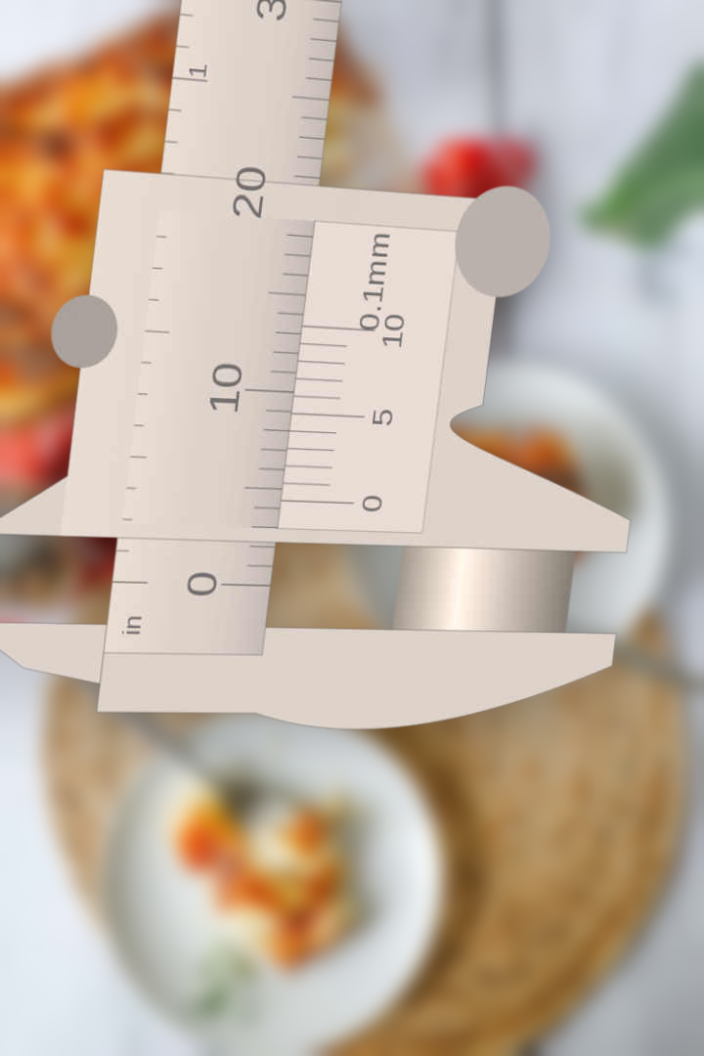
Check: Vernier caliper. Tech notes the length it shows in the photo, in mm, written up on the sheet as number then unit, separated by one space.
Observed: 4.4 mm
